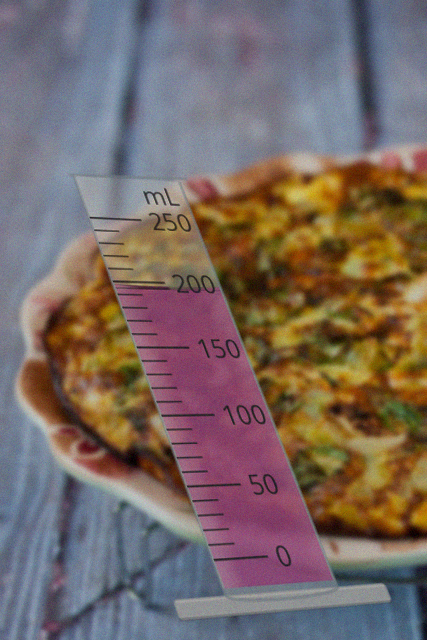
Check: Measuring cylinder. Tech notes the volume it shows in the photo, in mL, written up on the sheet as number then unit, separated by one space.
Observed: 195 mL
